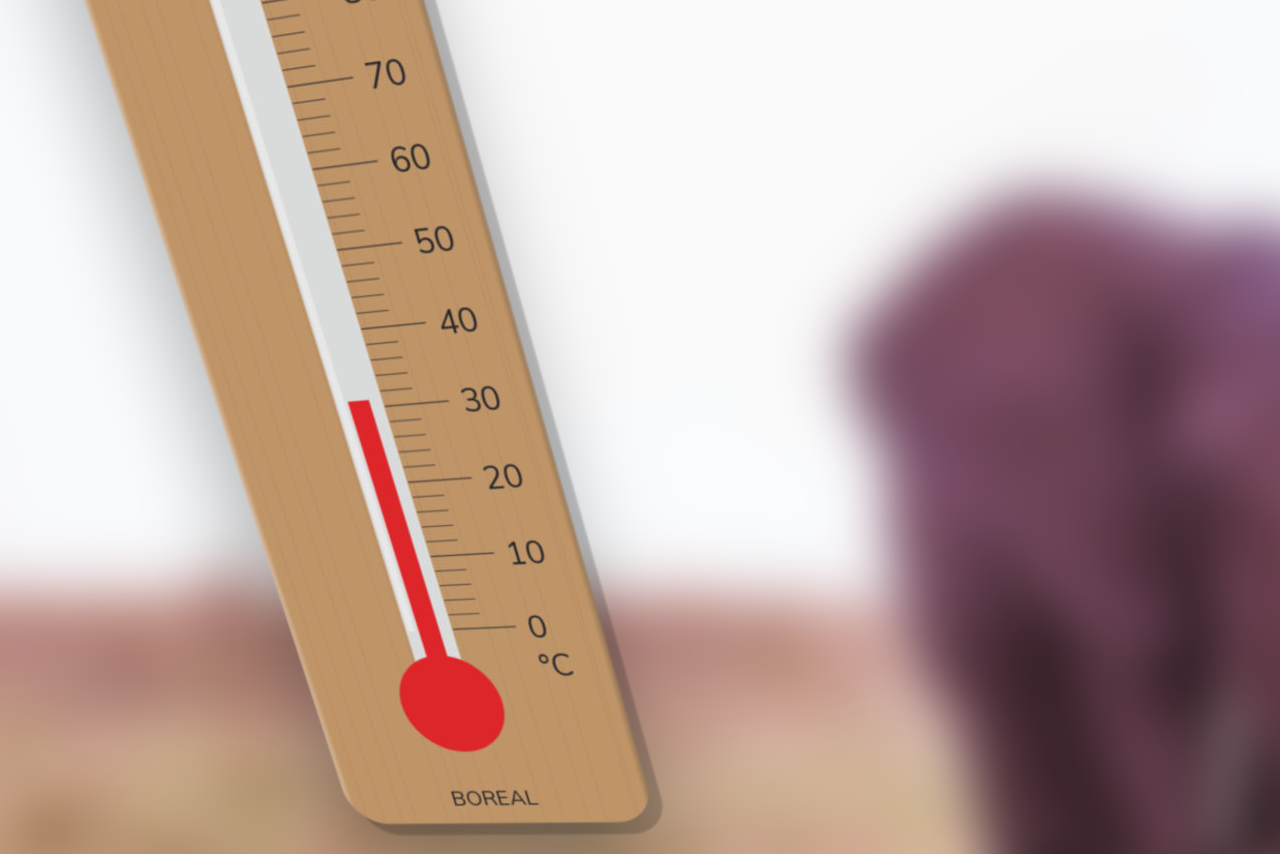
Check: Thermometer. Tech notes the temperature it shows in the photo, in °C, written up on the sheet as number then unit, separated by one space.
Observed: 31 °C
